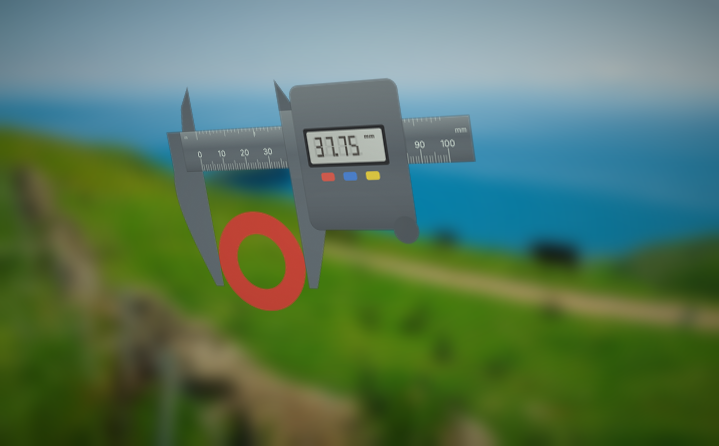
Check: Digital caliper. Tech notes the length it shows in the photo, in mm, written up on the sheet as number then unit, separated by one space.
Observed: 37.75 mm
